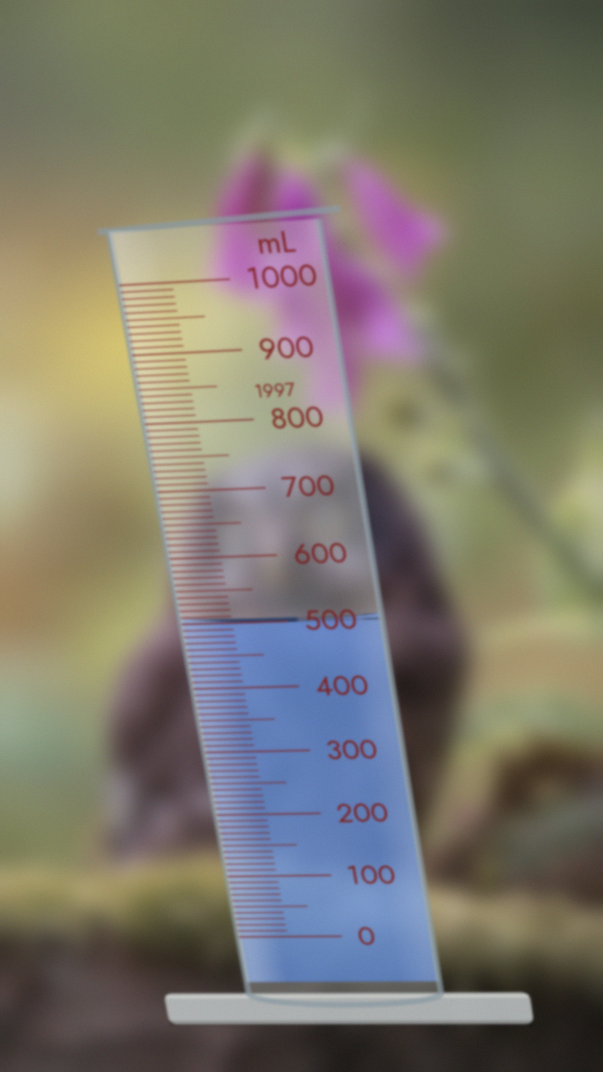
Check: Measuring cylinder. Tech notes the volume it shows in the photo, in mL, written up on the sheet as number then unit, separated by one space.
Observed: 500 mL
